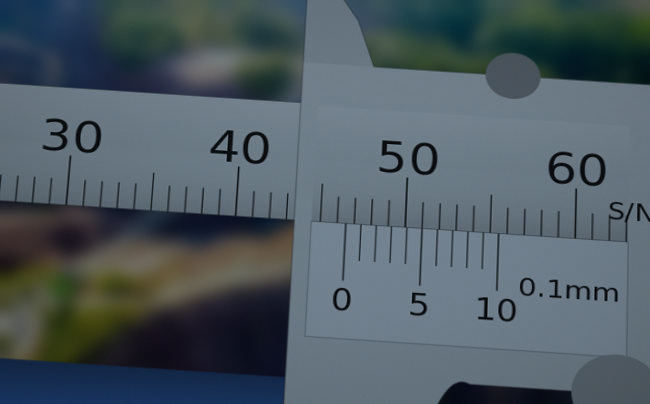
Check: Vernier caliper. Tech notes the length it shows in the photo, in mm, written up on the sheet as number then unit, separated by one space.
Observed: 46.5 mm
